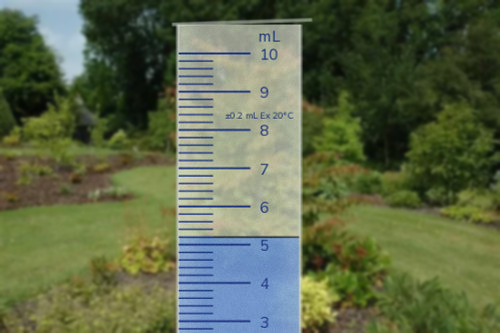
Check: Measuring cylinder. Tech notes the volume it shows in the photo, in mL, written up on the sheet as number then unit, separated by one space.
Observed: 5.2 mL
